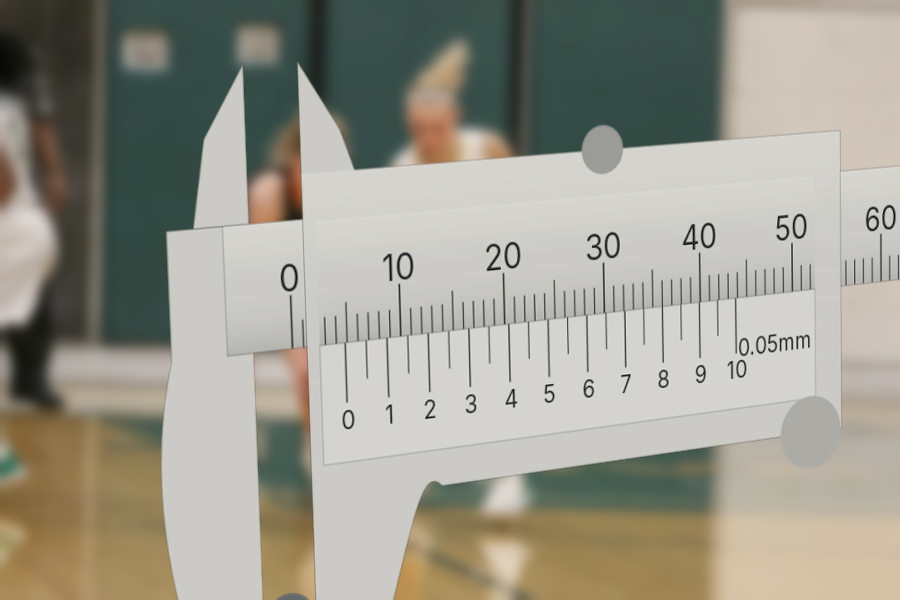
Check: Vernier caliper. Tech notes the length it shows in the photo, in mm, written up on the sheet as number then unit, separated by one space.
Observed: 4.8 mm
